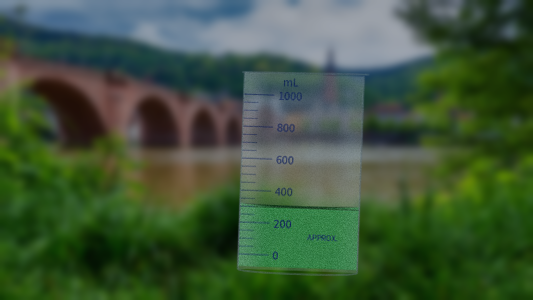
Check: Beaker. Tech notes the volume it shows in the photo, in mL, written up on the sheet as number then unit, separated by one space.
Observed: 300 mL
